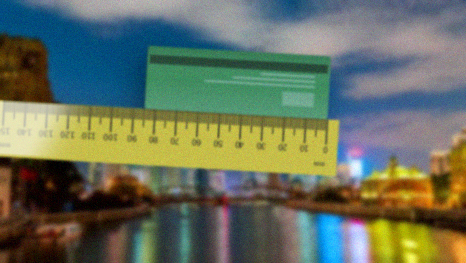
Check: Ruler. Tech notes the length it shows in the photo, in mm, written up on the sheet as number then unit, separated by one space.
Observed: 85 mm
